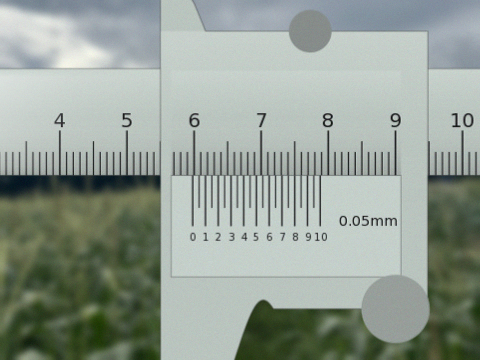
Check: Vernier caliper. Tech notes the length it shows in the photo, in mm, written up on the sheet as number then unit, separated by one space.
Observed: 59.8 mm
